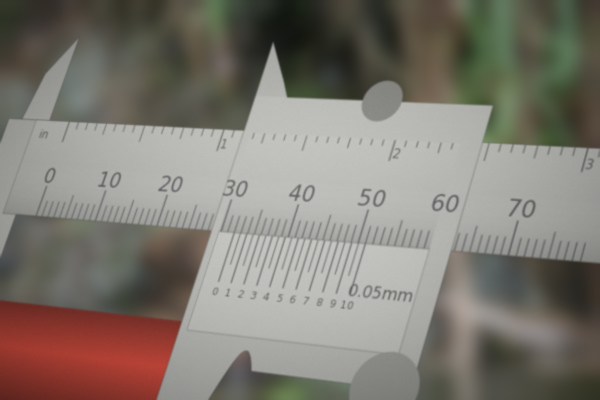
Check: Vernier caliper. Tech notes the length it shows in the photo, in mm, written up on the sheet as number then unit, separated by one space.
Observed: 32.0 mm
